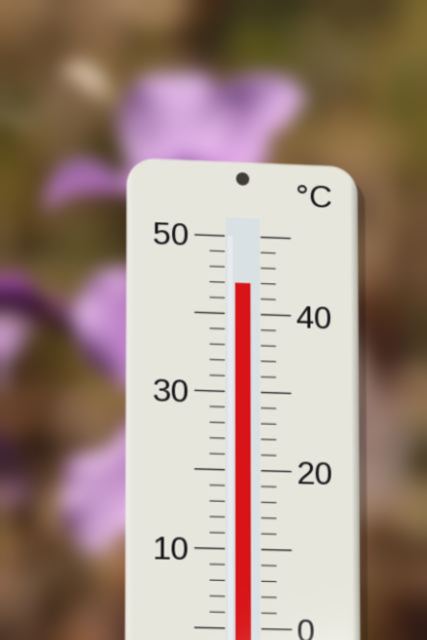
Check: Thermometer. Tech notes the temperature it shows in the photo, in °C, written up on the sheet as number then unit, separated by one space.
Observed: 44 °C
